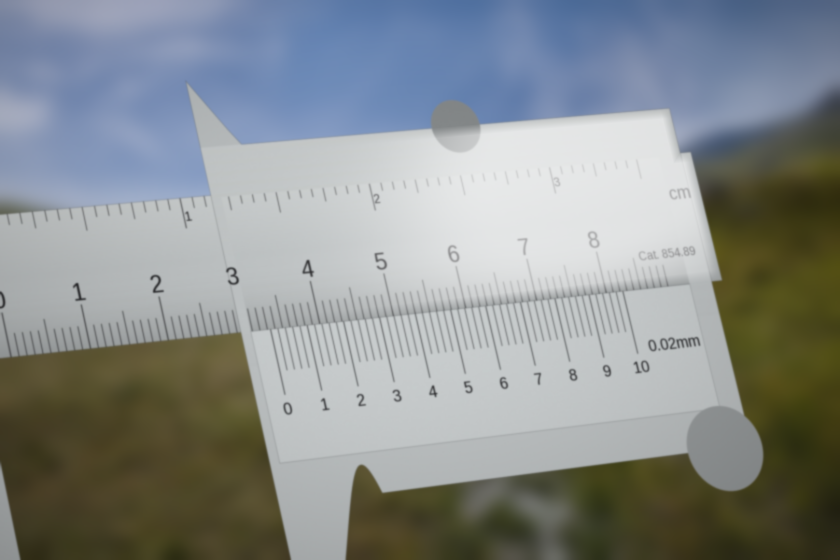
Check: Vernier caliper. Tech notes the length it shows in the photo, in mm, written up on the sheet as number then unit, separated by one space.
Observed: 33.4 mm
